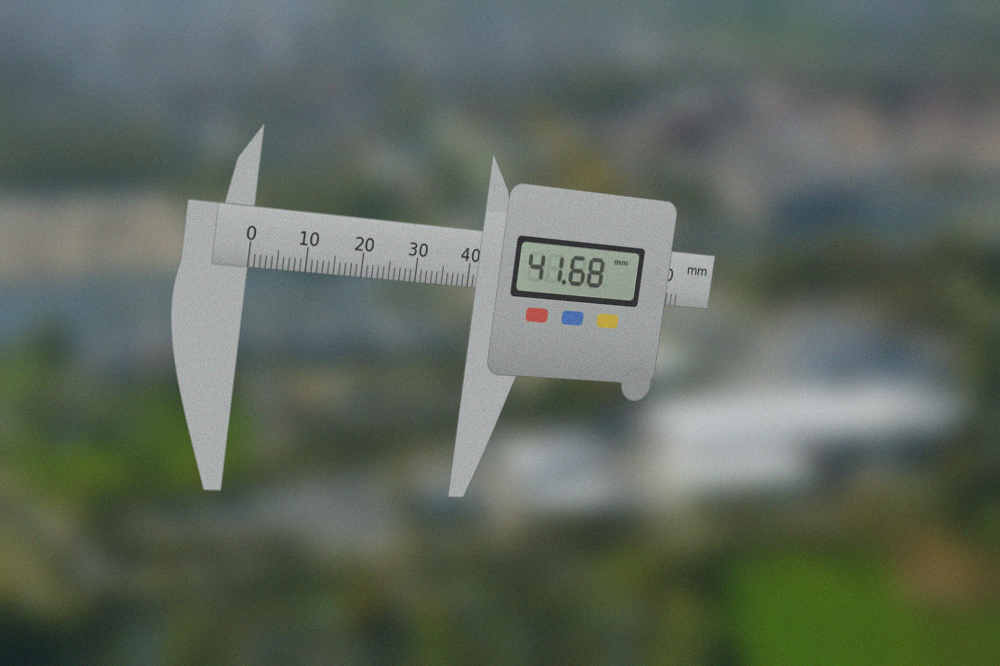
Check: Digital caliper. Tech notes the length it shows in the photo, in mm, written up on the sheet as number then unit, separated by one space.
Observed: 41.68 mm
